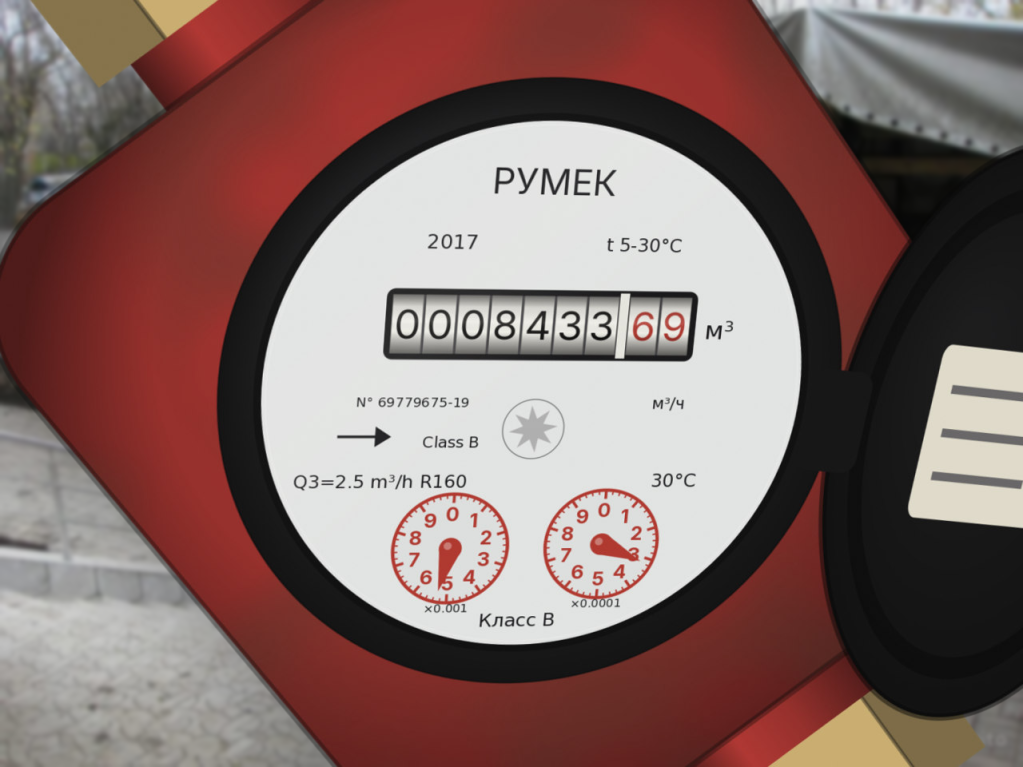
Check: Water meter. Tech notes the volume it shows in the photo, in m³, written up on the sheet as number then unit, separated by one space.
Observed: 8433.6953 m³
